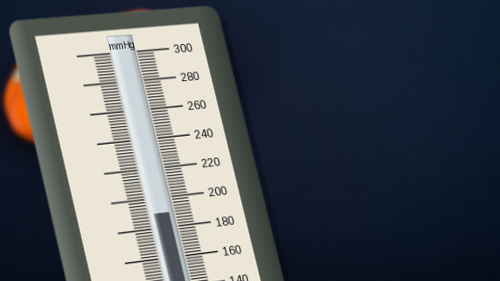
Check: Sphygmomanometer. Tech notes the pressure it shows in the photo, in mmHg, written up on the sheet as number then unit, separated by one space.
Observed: 190 mmHg
